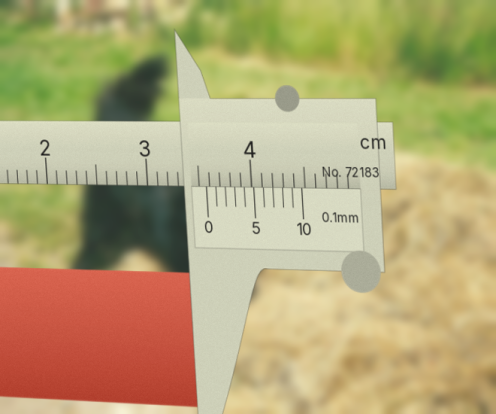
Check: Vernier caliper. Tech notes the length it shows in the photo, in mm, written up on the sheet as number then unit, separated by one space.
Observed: 35.7 mm
